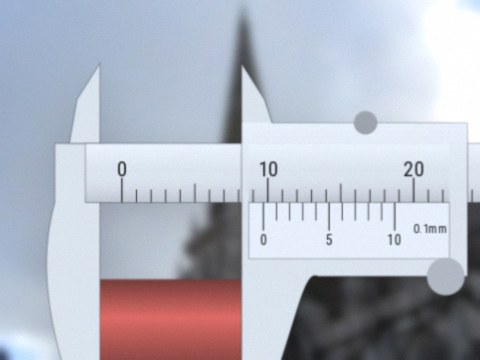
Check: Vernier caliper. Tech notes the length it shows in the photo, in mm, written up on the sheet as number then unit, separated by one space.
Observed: 9.7 mm
